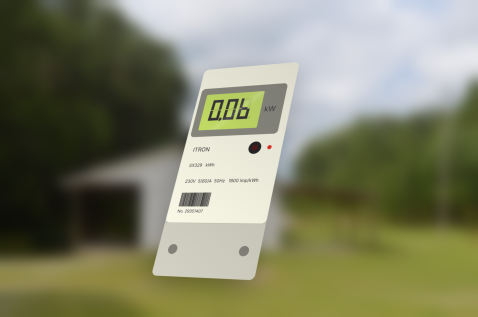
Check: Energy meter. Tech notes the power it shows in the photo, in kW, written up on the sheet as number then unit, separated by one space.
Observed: 0.06 kW
